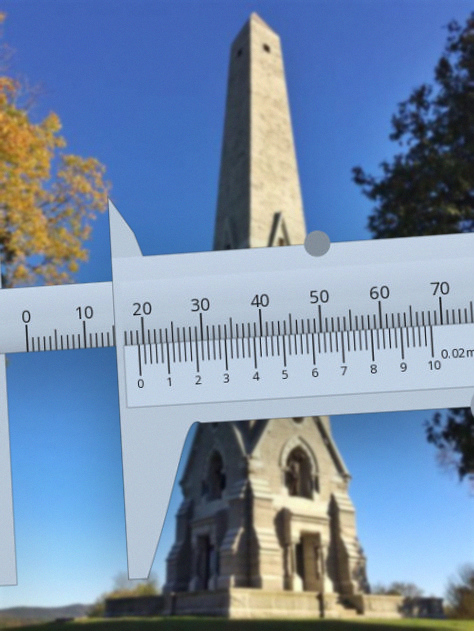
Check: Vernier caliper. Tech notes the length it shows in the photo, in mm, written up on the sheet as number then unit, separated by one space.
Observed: 19.2 mm
